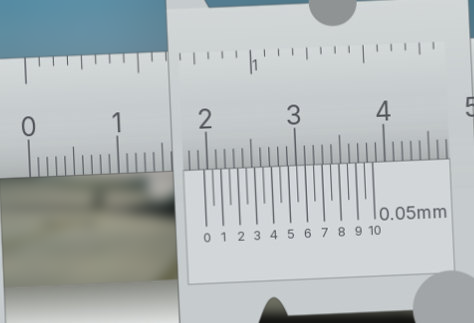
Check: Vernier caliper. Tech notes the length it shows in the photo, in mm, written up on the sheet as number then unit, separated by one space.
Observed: 19.6 mm
